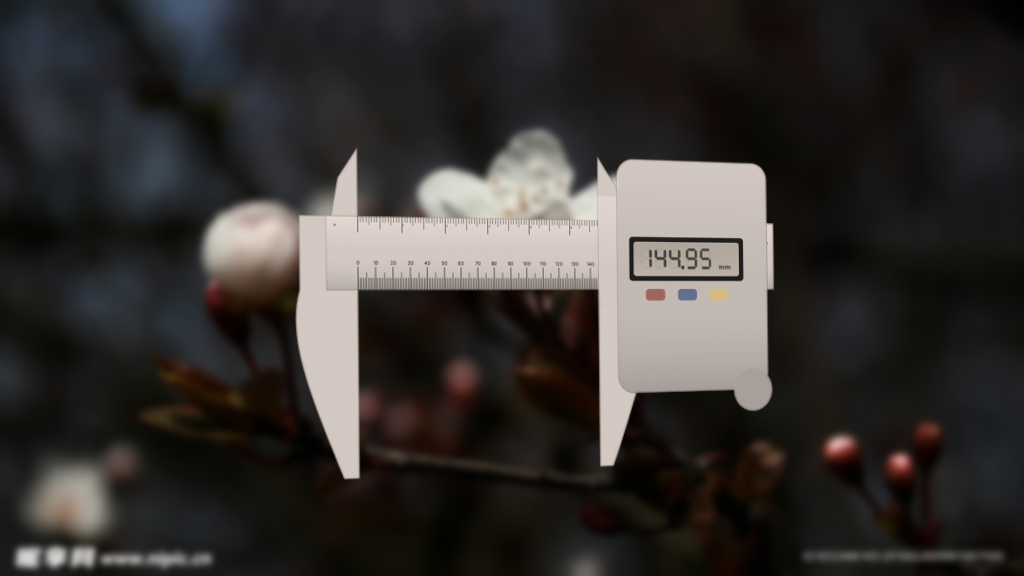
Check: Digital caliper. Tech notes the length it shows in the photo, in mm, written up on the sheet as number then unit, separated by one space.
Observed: 144.95 mm
